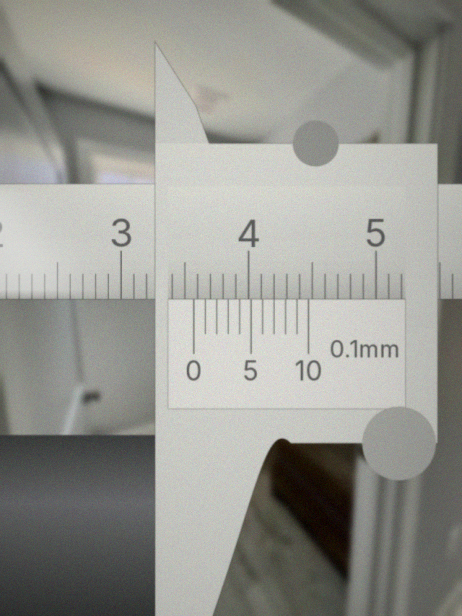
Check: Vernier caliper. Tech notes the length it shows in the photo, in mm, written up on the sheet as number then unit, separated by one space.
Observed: 35.7 mm
